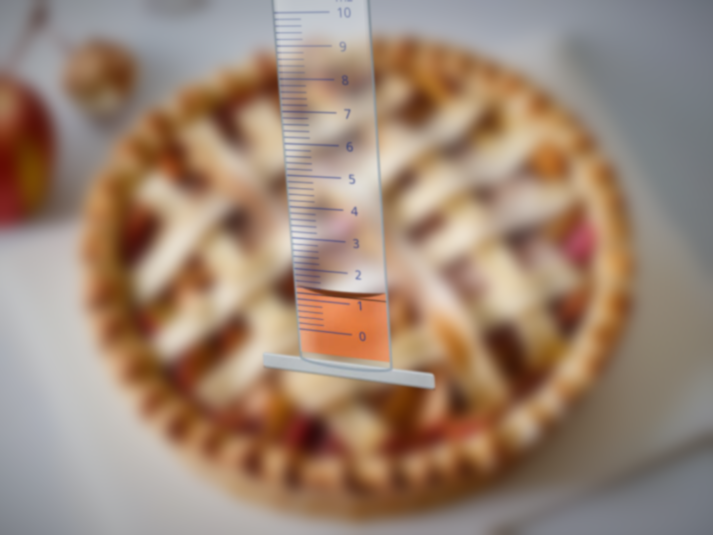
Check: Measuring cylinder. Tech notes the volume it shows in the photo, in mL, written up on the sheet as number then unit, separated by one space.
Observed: 1.2 mL
